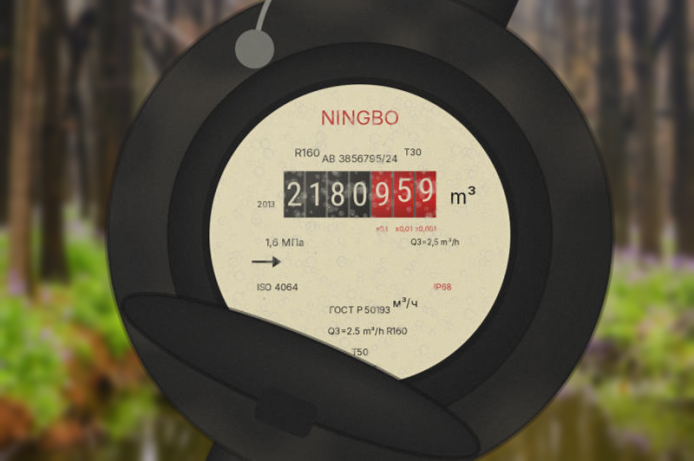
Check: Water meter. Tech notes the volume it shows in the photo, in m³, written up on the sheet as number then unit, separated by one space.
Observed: 2180.959 m³
